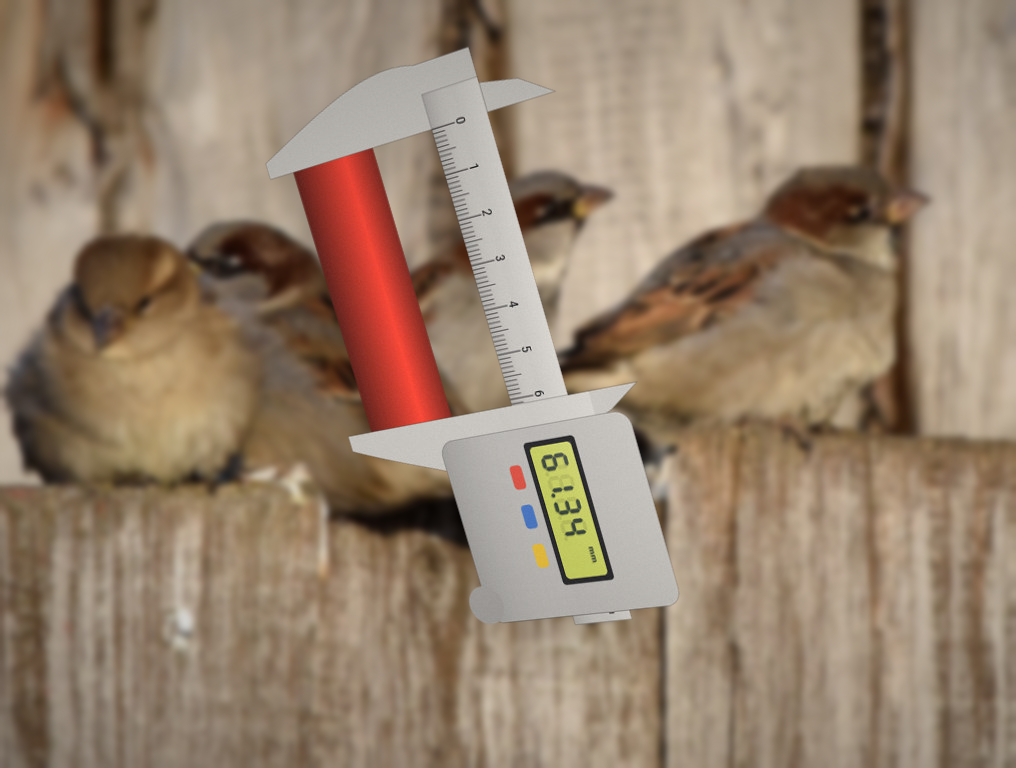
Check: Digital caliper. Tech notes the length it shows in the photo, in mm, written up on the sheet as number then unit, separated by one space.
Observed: 61.34 mm
